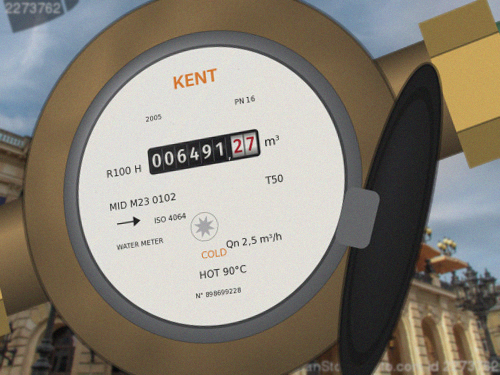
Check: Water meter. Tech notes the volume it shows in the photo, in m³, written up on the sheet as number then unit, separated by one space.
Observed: 6491.27 m³
